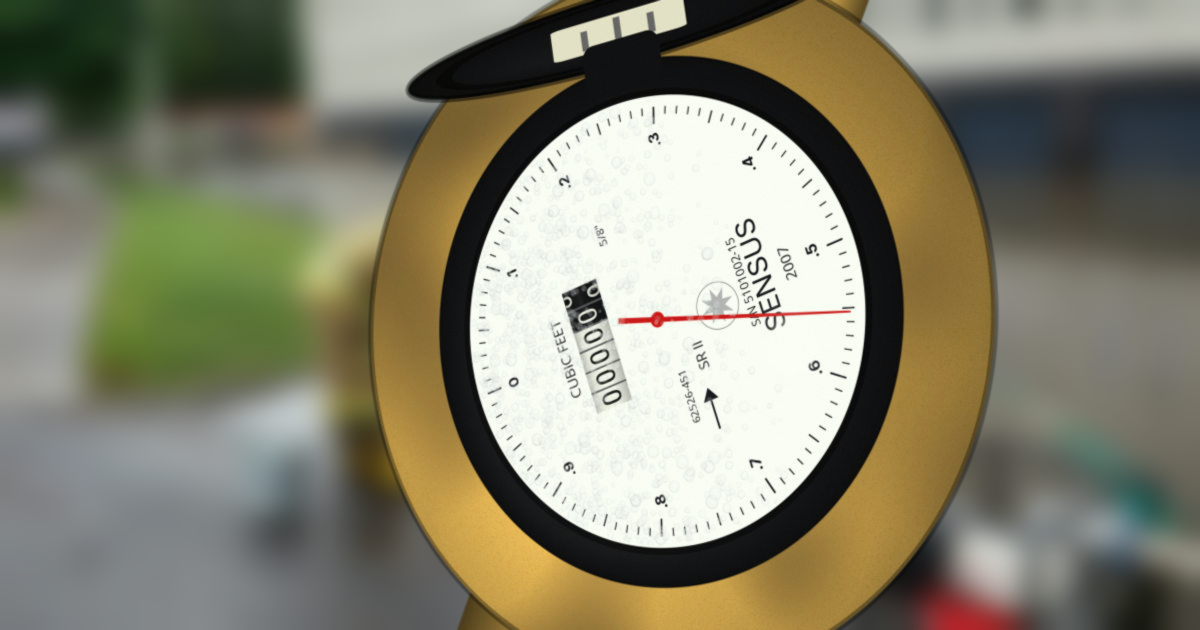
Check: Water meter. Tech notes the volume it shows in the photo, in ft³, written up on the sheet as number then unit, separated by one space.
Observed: 8.55 ft³
